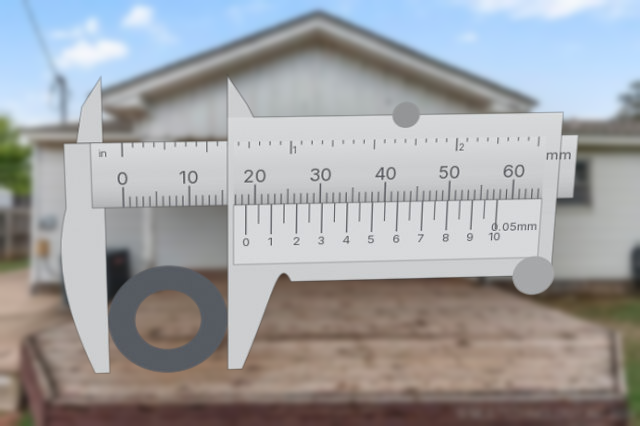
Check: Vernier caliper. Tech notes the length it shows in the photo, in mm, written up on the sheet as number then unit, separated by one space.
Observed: 18.6 mm
